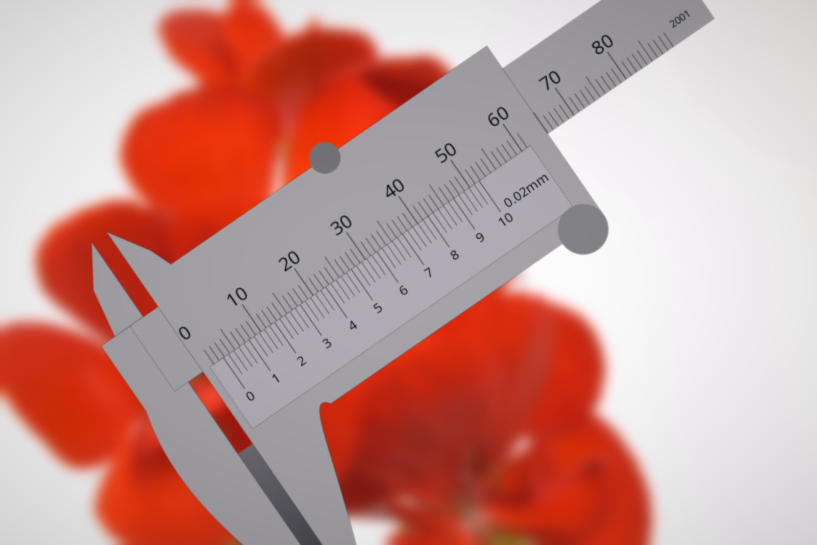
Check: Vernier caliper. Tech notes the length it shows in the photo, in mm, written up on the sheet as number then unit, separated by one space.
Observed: 2.8 mm
